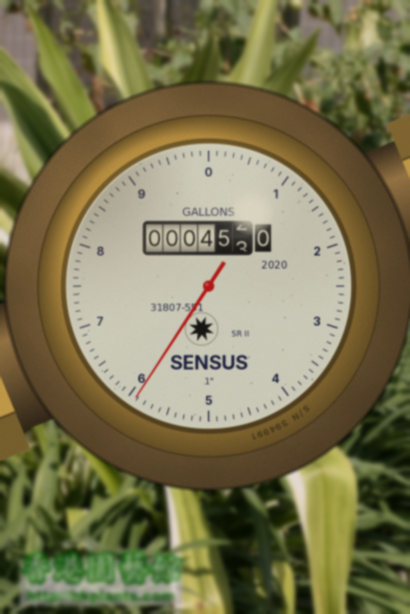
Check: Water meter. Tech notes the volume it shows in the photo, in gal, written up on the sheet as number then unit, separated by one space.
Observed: 4525.9 gal
